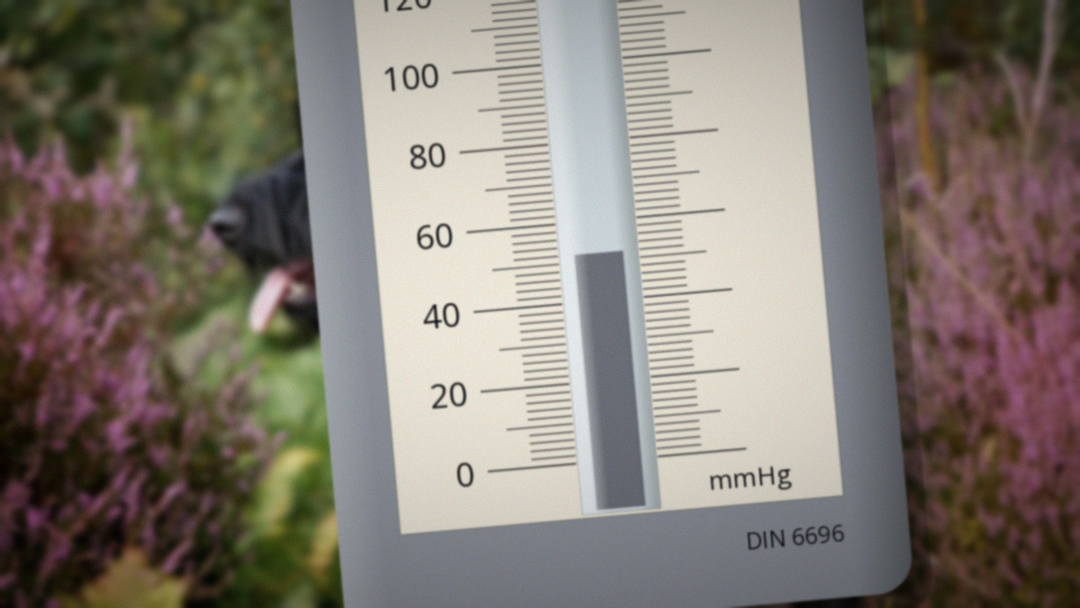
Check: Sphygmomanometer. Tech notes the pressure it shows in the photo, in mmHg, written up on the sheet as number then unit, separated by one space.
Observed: 52 mmHg
